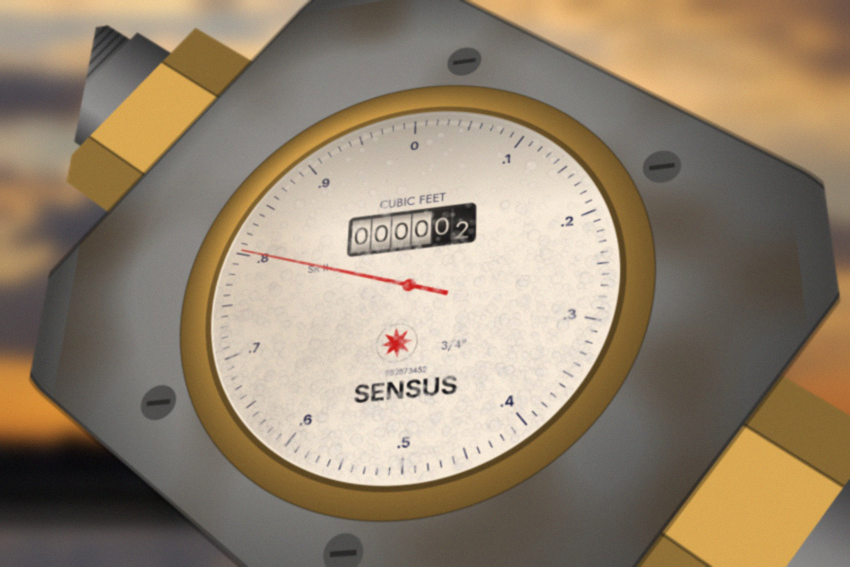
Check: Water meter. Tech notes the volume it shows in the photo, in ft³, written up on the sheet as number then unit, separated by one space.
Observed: 1.80 ft³
